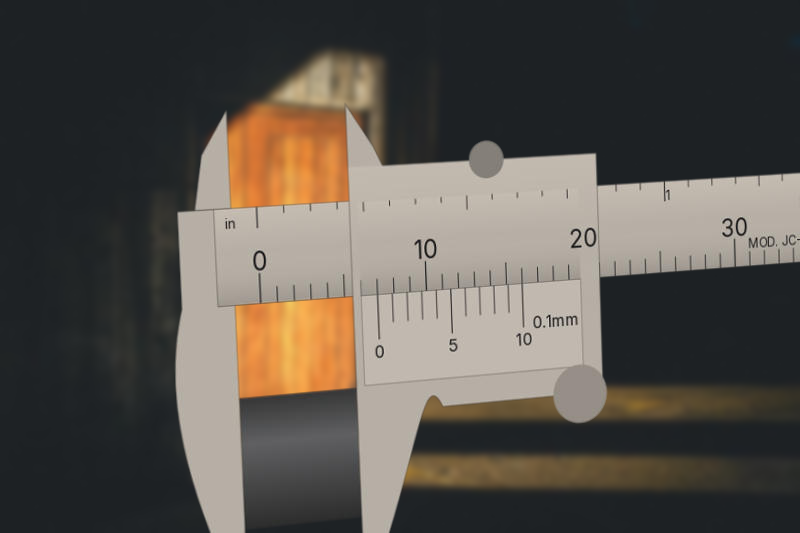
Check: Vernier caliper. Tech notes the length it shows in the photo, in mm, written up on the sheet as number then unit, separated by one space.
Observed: 7.0 mm
